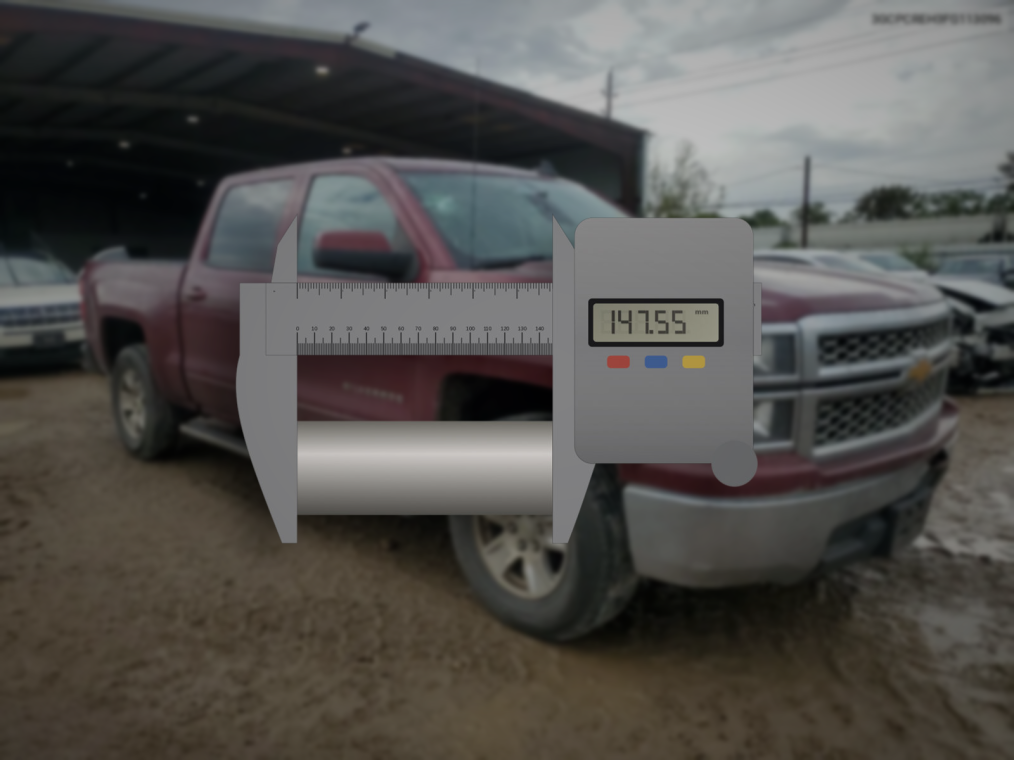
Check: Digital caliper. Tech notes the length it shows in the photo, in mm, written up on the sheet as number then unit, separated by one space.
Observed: 147.55 mm
